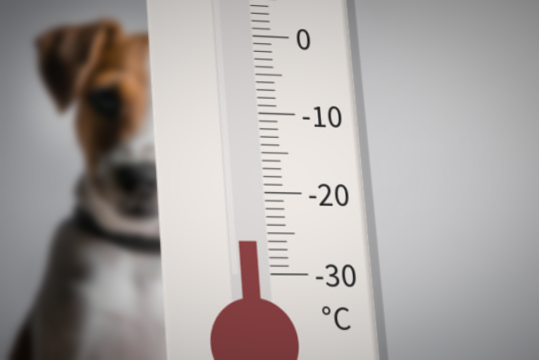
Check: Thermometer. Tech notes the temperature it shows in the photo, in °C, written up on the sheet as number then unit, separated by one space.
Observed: -26 °C
